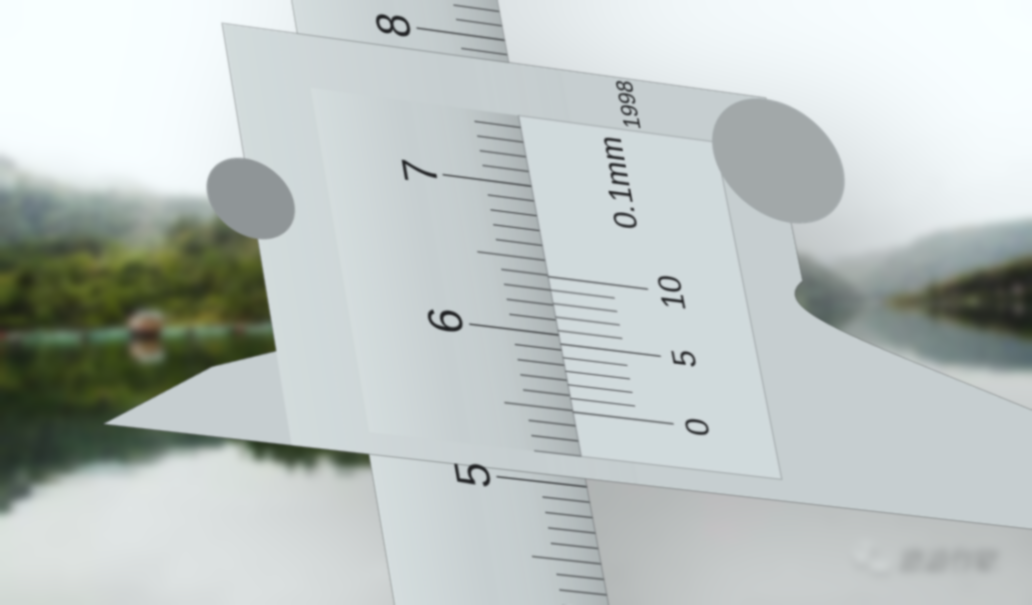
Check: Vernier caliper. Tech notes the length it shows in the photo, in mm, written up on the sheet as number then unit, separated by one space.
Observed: 54.9 mm
